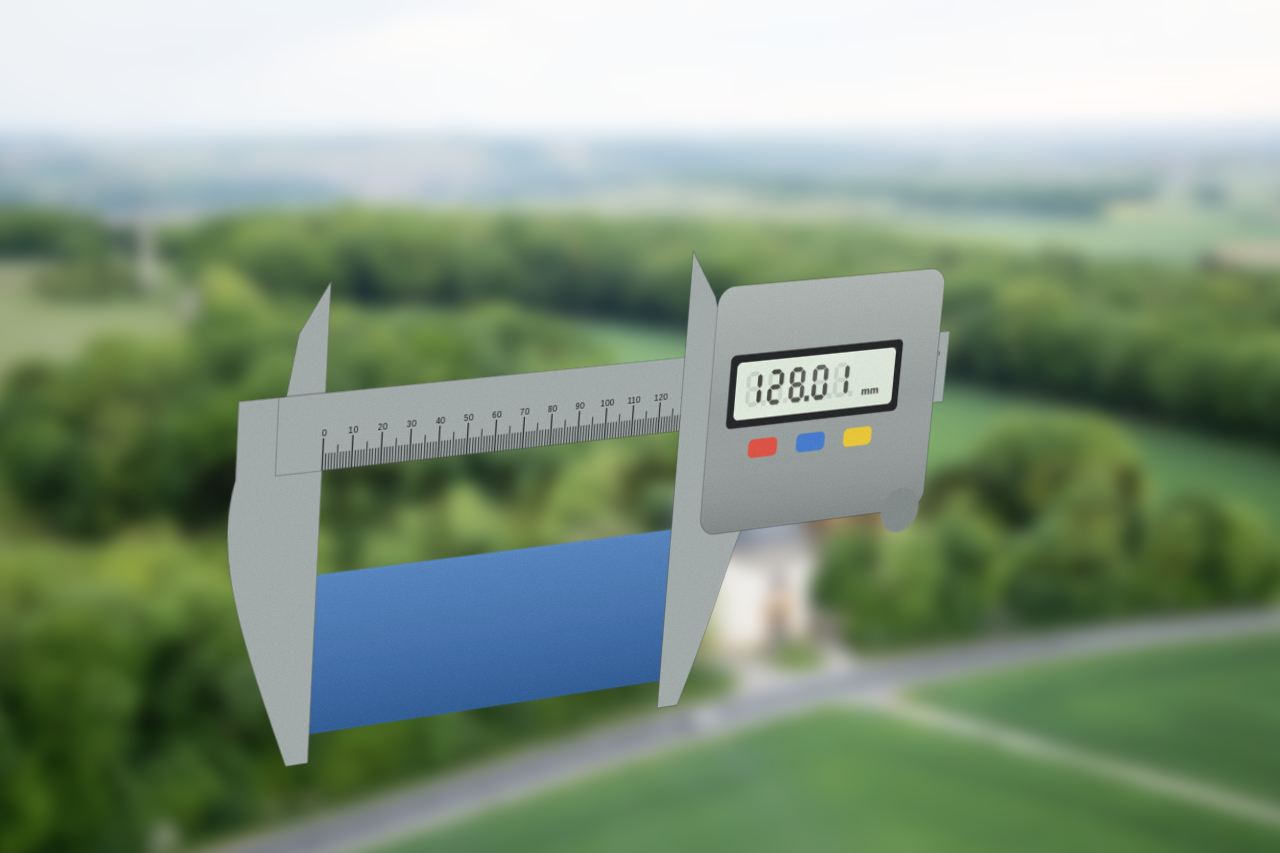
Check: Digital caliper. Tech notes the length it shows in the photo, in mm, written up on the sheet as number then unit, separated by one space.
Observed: 128.01 mm
